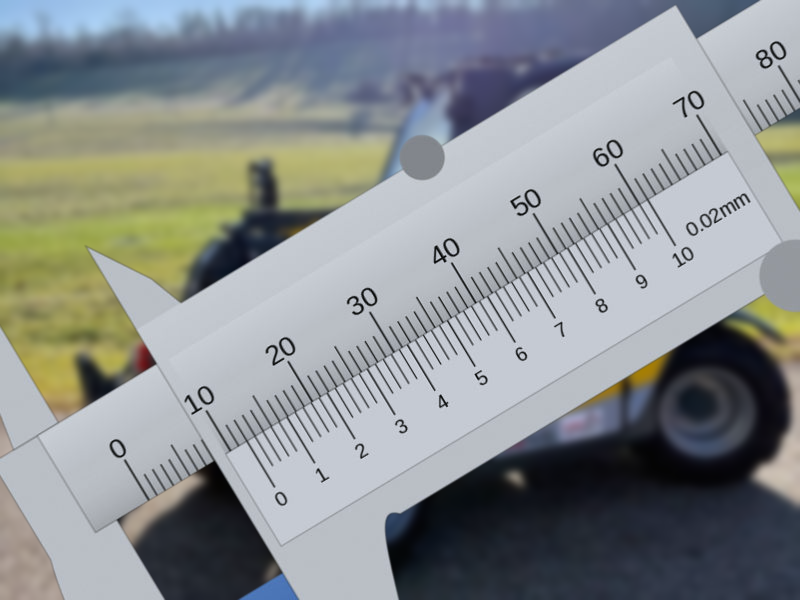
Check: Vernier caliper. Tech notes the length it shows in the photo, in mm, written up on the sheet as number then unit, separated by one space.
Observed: 12.0 mm
